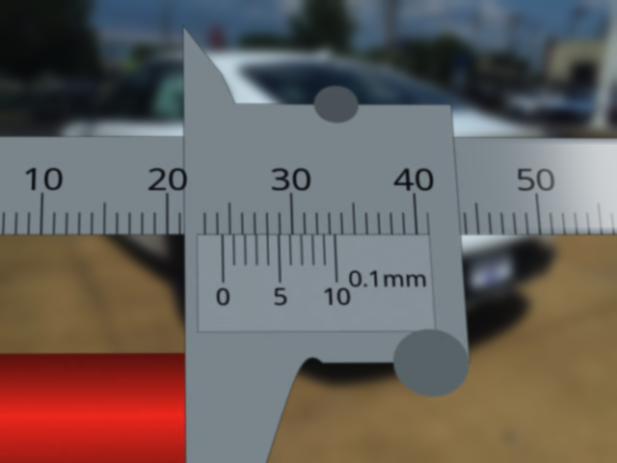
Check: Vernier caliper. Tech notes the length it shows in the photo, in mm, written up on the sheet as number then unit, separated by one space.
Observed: 24.4 mm
